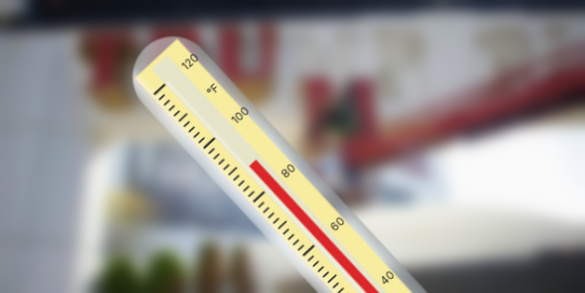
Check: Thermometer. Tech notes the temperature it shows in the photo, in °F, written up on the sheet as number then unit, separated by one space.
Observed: 88 °F
